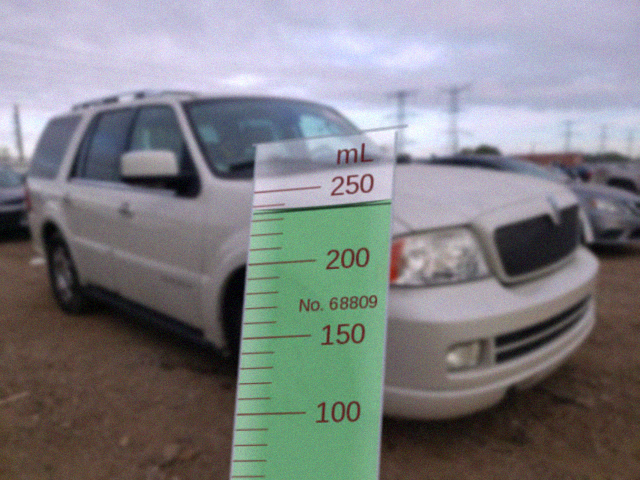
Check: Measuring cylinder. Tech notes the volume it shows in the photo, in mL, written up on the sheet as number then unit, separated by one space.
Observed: 235 mL
